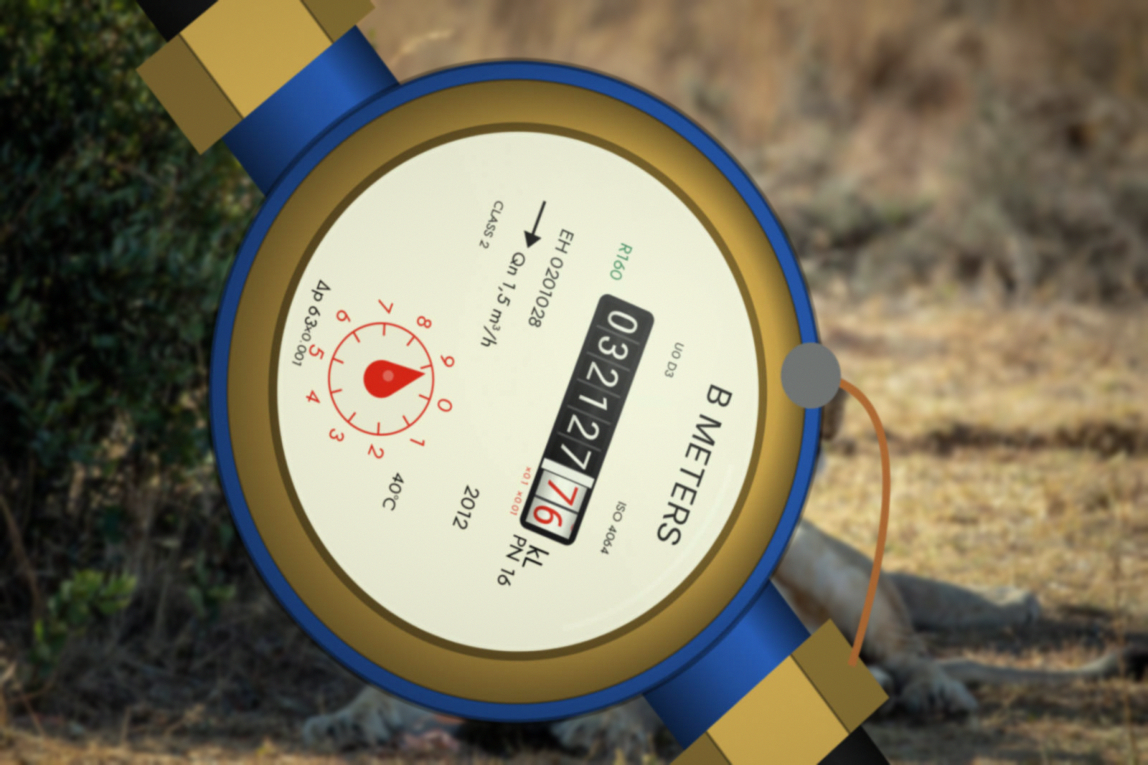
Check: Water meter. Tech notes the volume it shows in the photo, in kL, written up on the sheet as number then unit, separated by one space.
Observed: 32127.759 kL
